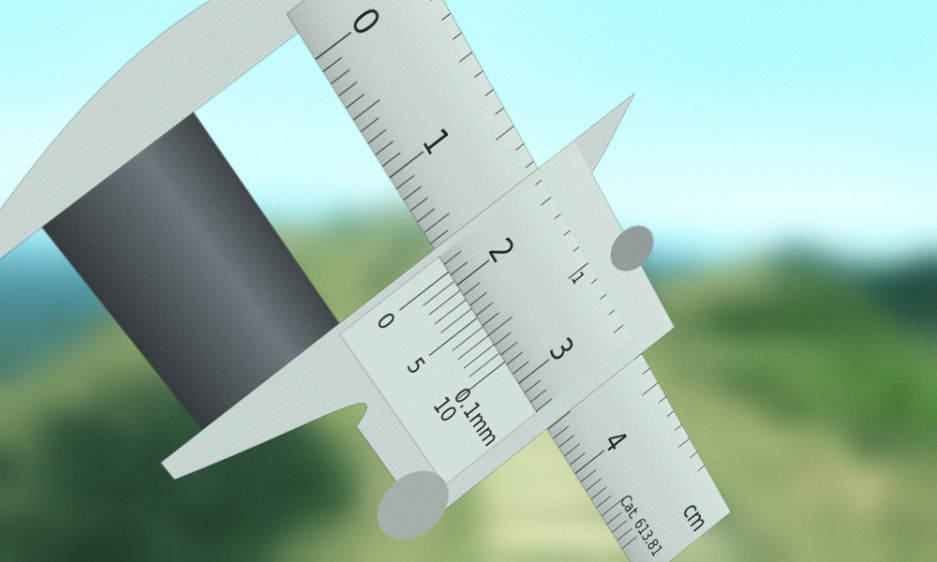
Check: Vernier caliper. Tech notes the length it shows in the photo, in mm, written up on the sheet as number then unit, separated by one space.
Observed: 18.7 mm
